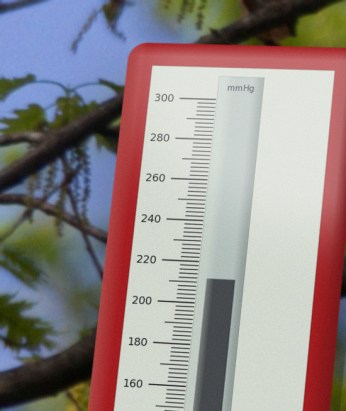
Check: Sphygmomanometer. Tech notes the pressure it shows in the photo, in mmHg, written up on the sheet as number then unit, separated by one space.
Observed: 212 mmHg
